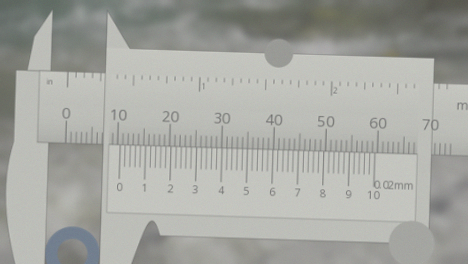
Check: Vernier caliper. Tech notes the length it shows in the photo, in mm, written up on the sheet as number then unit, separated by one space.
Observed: 10.5 mm
